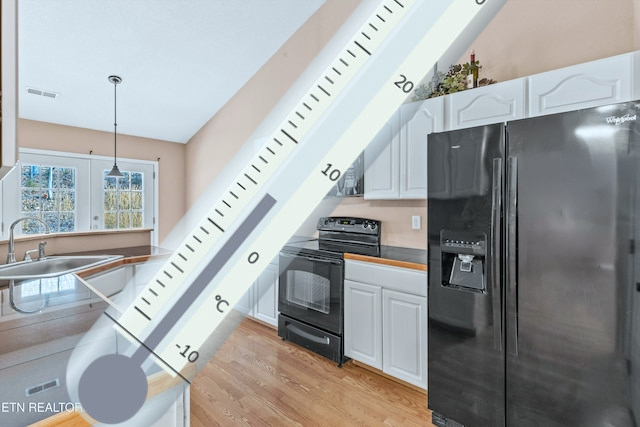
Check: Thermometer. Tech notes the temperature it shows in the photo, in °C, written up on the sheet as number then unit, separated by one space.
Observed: 5 °C
